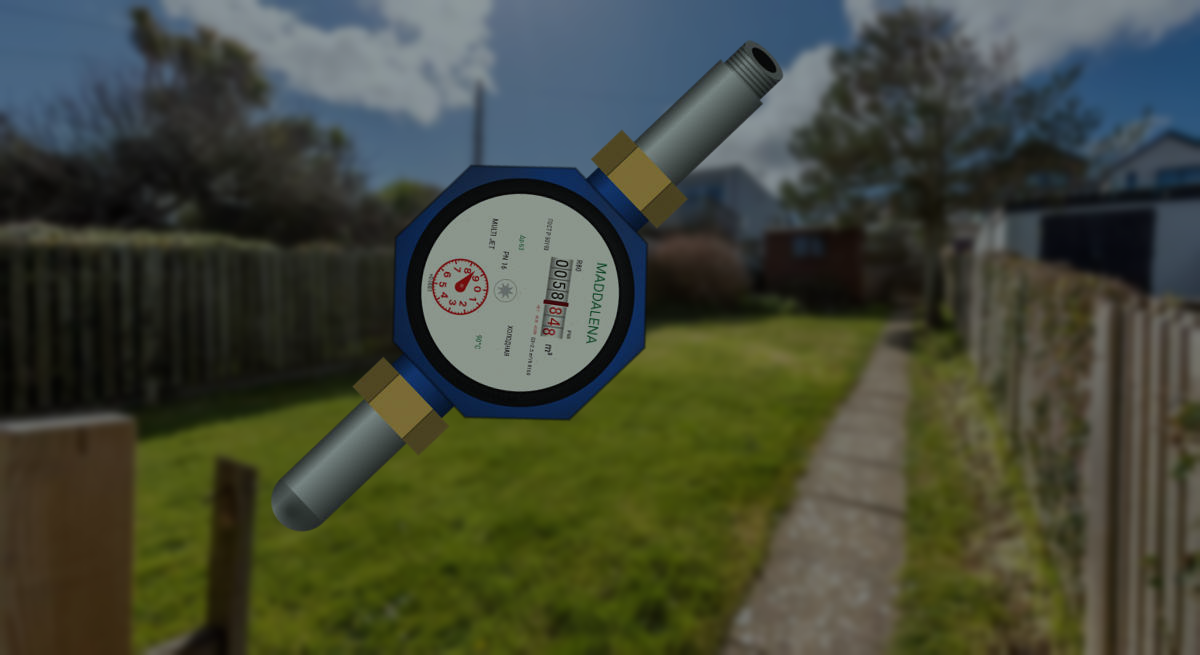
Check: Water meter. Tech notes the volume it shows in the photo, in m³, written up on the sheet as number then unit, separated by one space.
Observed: 58.8478 m³
